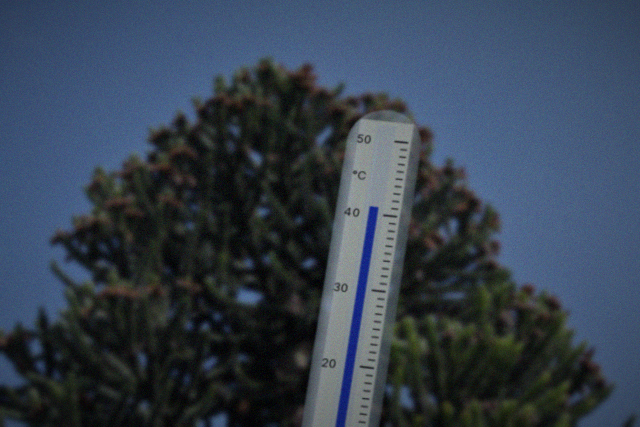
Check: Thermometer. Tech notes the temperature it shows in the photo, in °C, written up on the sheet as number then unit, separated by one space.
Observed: 41 °C
